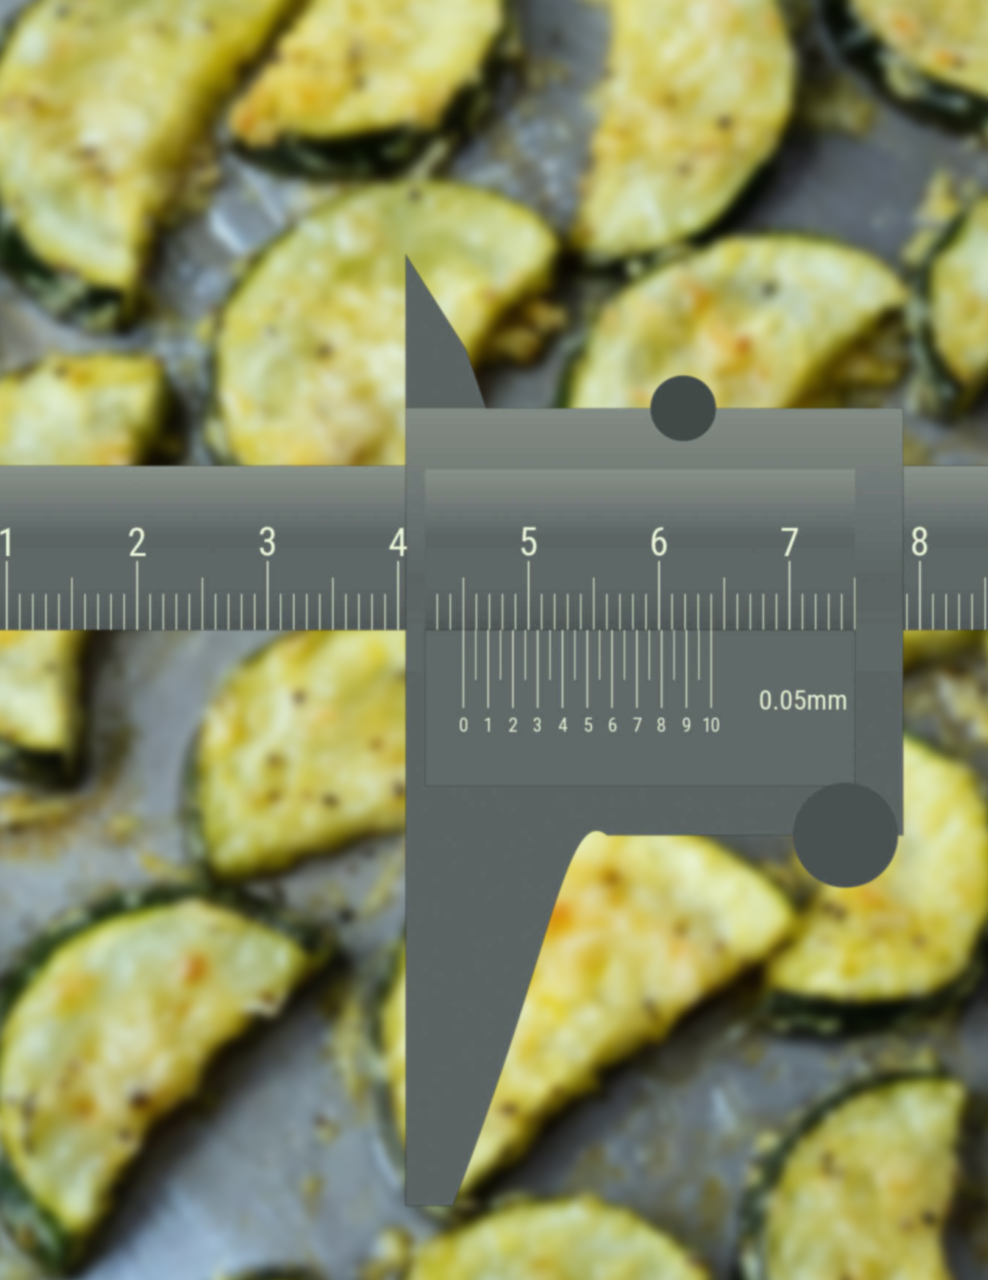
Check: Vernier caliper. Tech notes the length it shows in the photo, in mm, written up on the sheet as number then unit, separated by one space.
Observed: 45.0 mm
